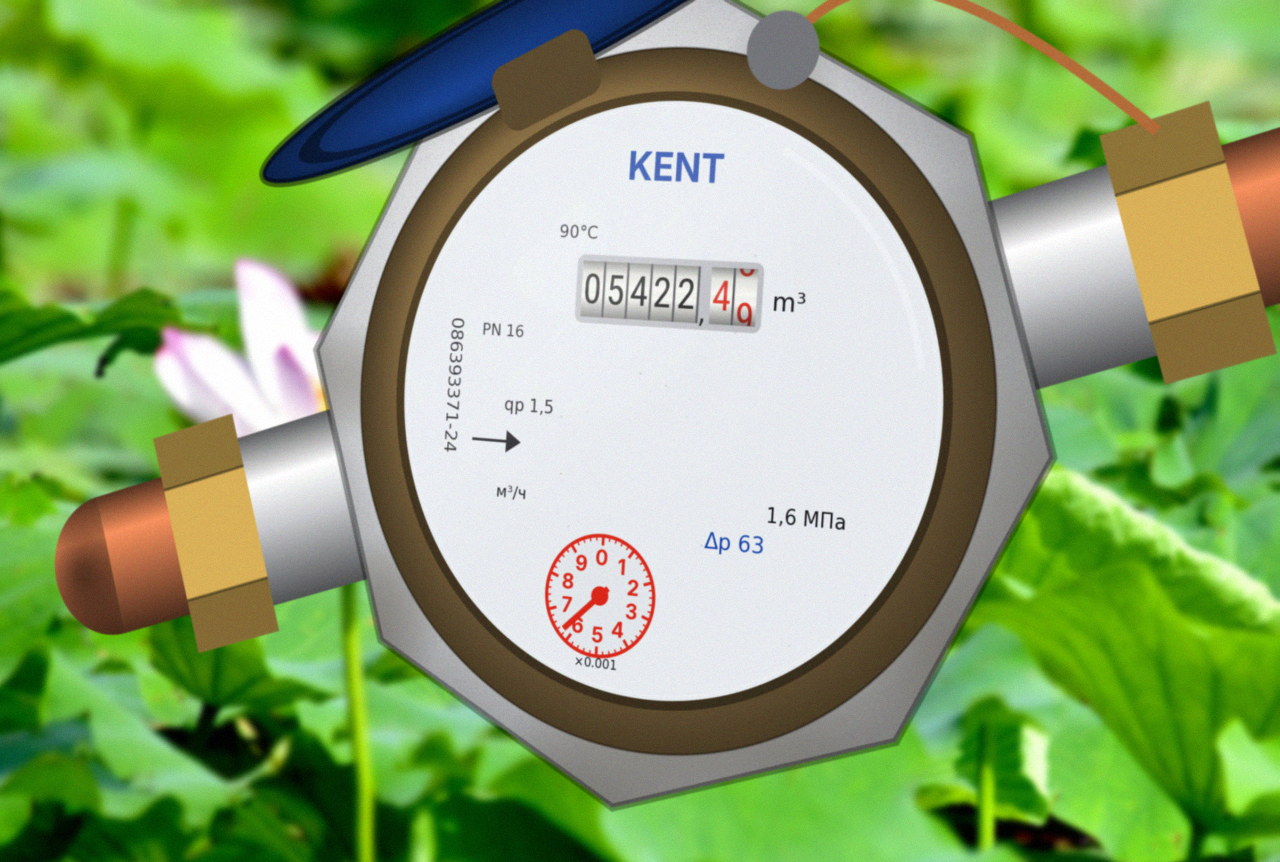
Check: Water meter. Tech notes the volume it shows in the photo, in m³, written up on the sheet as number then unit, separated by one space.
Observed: 5422.486 m³
